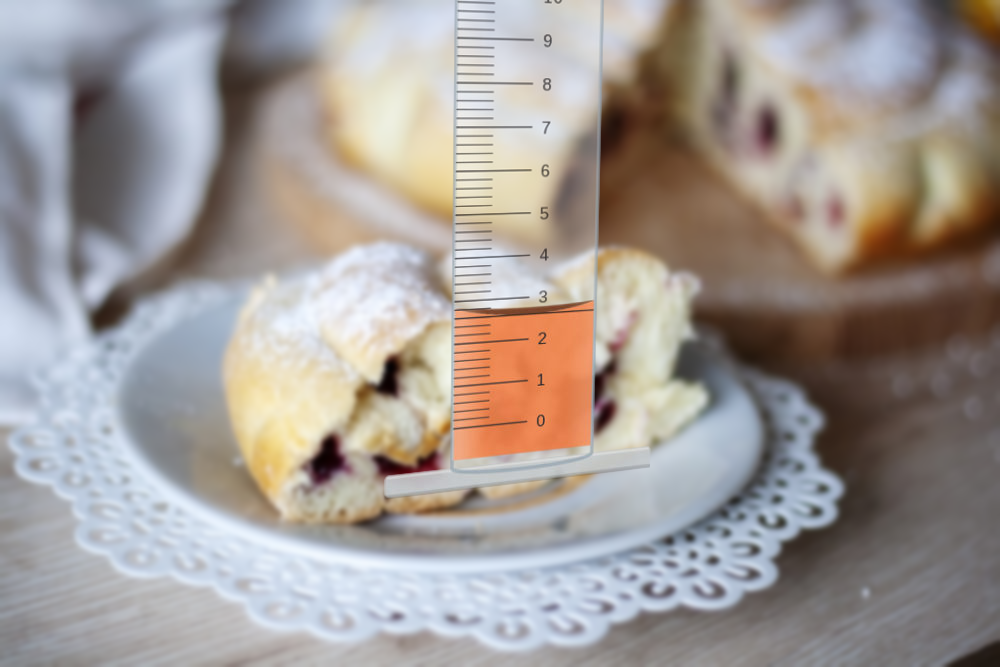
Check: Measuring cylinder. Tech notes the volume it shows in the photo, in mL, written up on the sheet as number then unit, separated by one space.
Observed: 2.6 mL
